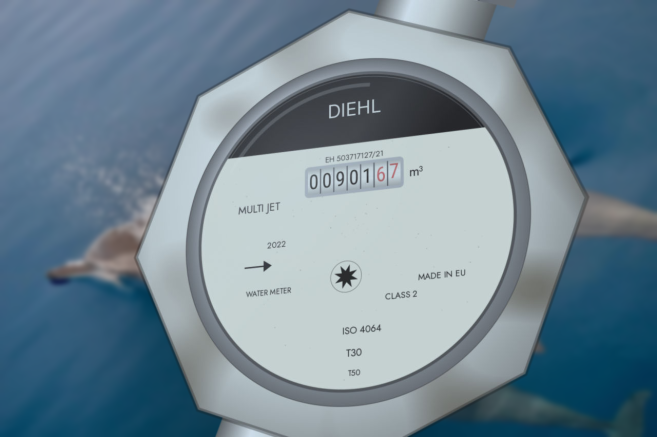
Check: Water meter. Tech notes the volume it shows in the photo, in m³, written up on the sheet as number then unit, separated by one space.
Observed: 901.67 m³
